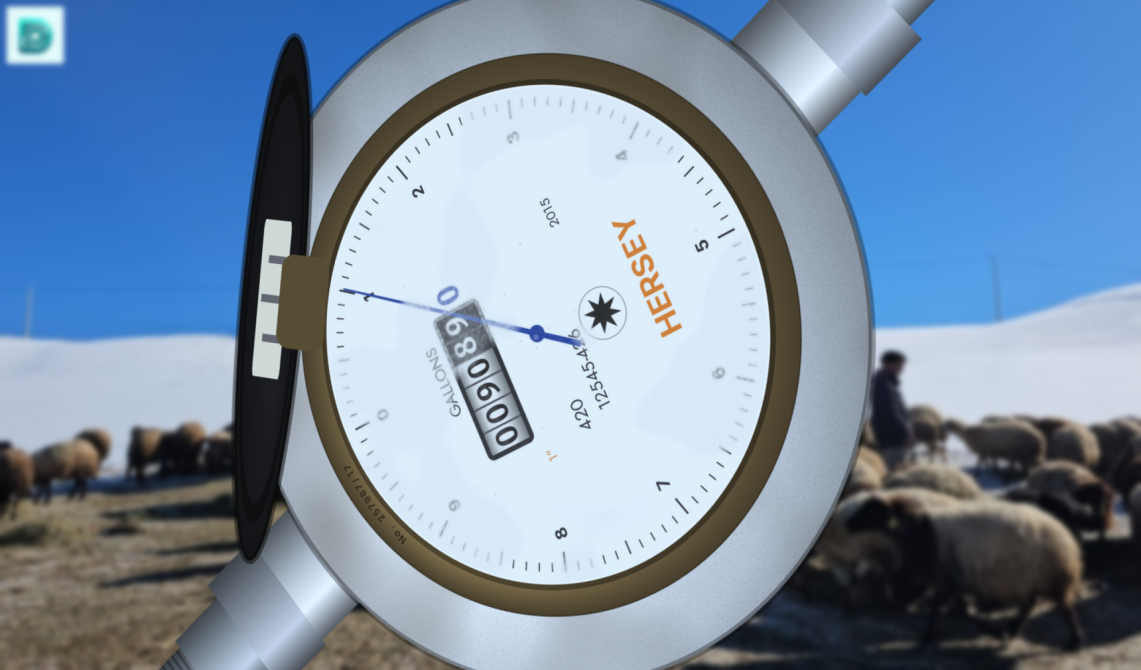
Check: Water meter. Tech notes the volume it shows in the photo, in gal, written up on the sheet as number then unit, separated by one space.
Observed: 90891.0 gal
